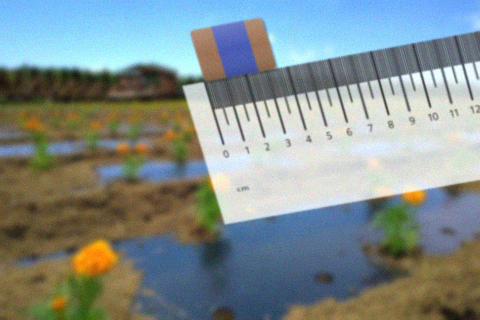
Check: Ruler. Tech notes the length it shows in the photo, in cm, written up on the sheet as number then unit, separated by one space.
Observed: 3.5 cm
